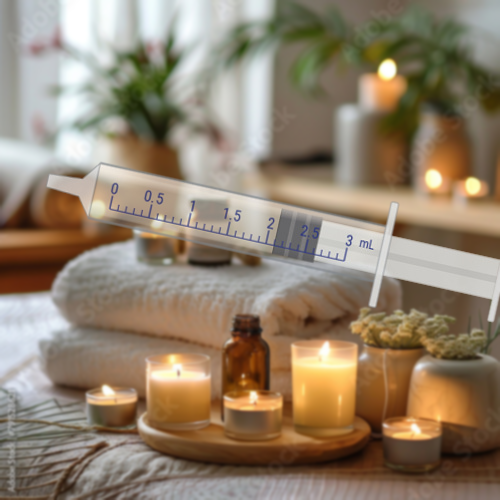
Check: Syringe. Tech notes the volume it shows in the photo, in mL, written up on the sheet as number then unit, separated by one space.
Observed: 2.1 mL
